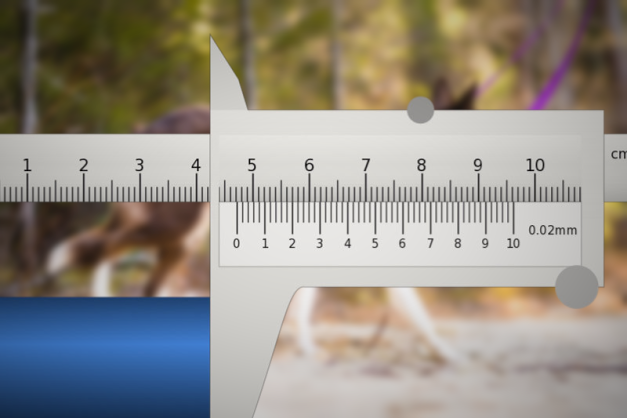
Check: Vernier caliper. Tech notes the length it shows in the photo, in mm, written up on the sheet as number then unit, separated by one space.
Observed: 47.2 mm
